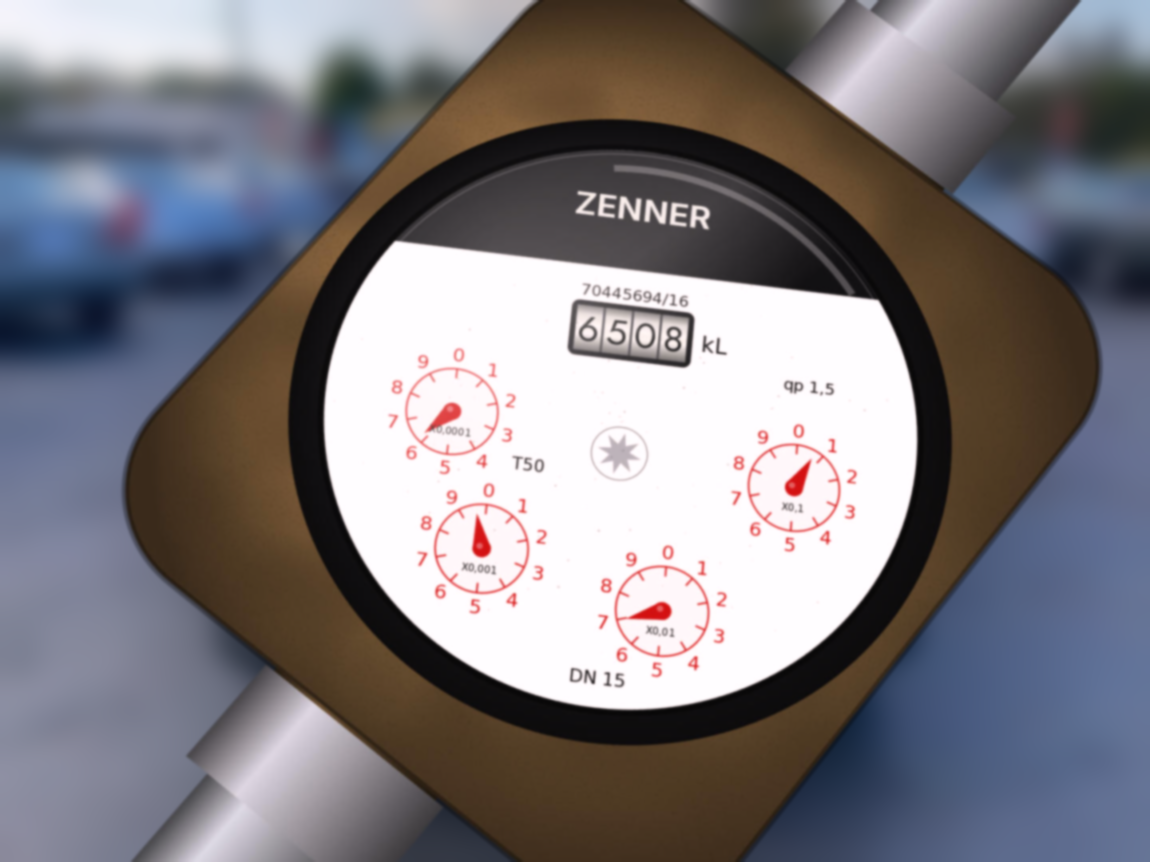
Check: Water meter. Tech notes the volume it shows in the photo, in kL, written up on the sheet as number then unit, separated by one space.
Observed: 6508.0696 kL
